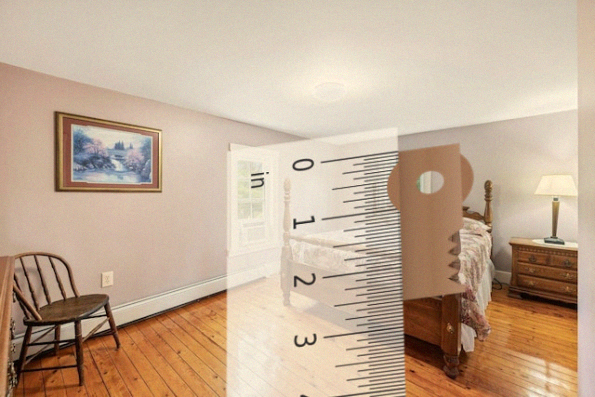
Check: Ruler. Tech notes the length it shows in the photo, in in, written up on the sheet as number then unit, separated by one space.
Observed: 2.5625 in
